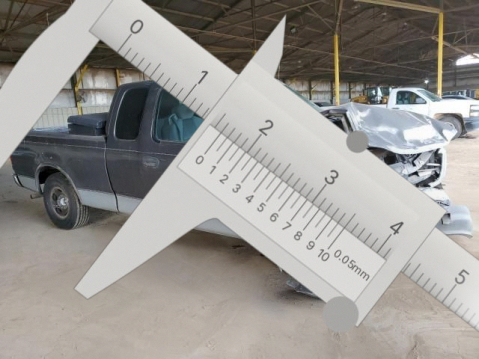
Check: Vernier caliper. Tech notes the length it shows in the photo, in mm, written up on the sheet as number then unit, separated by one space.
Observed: 16.0 mm
